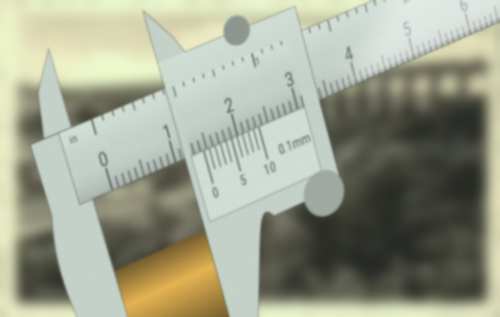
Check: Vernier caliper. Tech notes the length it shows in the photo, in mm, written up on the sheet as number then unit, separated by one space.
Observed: 14.5 mm
